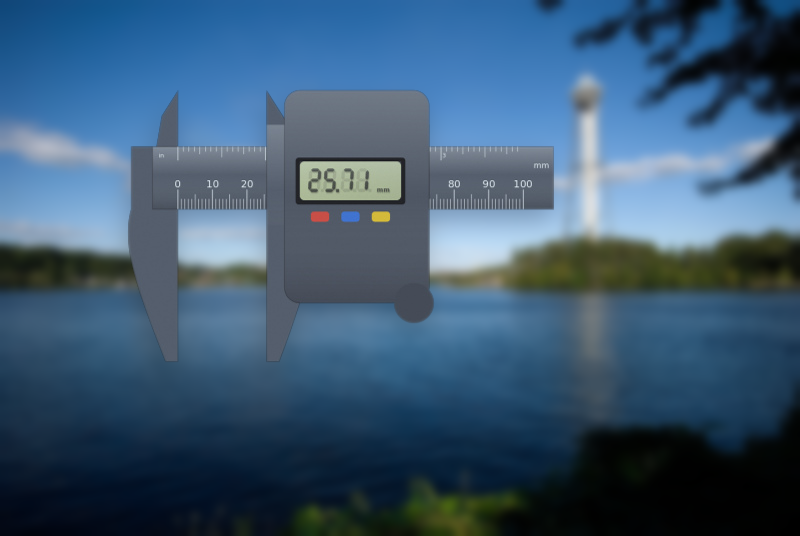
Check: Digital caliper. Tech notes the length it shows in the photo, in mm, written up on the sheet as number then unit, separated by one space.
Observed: 25.71 mm
